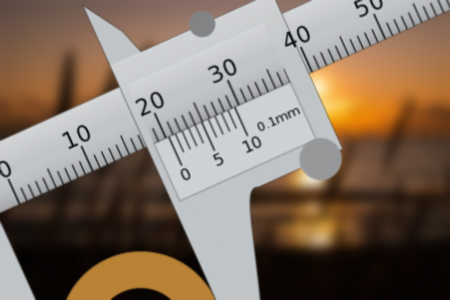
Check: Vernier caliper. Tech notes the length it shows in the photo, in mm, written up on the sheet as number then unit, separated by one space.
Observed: 20.4 mm
